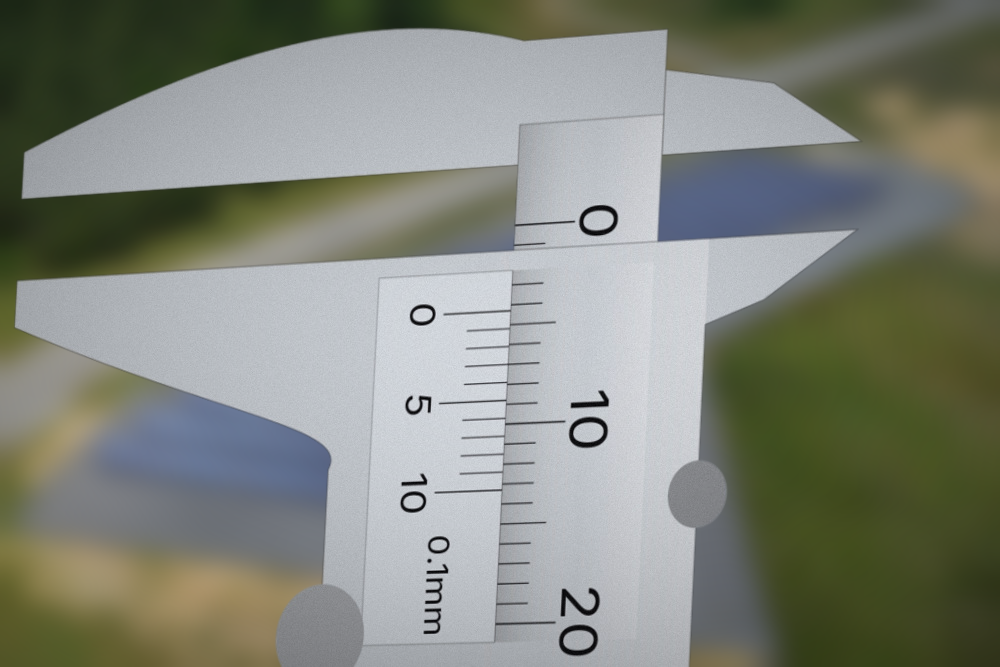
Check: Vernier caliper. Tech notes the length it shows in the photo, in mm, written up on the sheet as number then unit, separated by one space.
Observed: 4.3 mm
